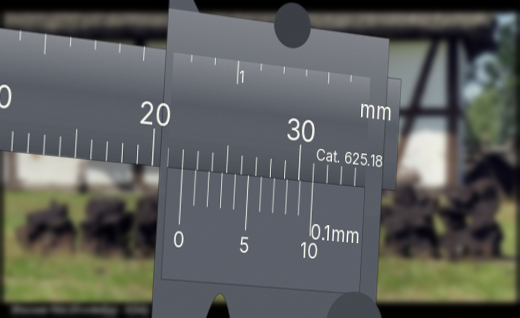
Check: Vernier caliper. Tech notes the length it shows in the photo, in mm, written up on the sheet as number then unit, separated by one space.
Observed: 22.0 mm
